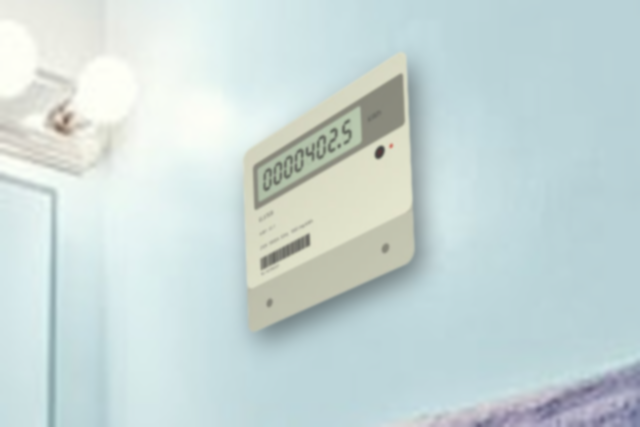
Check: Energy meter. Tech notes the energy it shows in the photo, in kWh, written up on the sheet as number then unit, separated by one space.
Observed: 402.5 kWh
